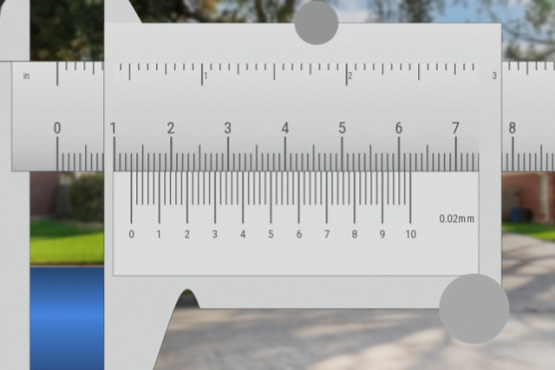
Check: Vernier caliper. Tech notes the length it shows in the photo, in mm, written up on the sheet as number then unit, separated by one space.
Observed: 13.0 mm
